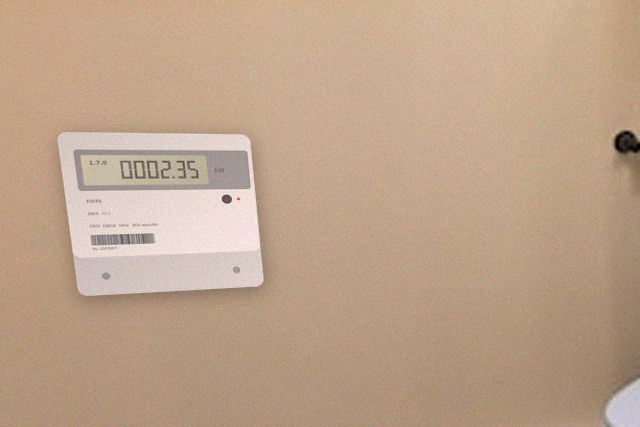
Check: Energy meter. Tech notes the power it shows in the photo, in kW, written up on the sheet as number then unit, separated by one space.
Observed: 2.35 kW
